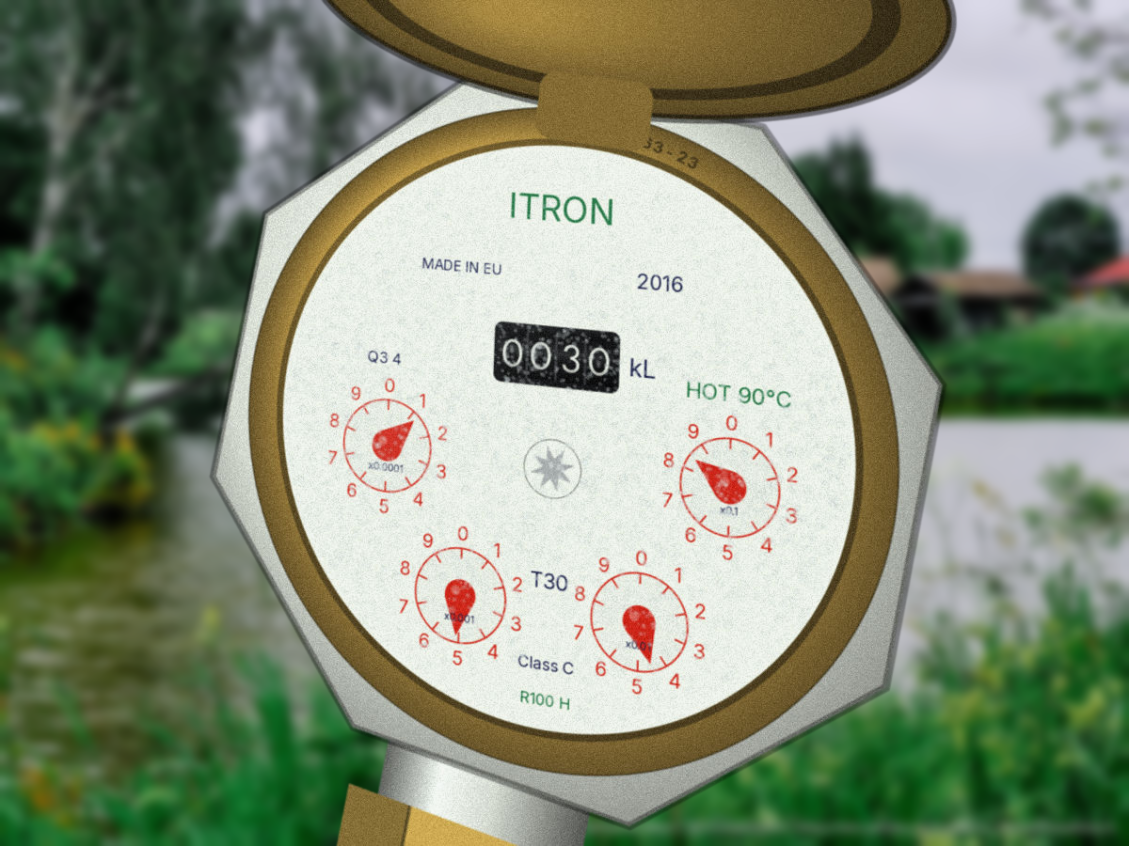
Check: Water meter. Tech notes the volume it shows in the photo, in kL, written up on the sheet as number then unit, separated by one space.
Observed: 30.8451 kL
